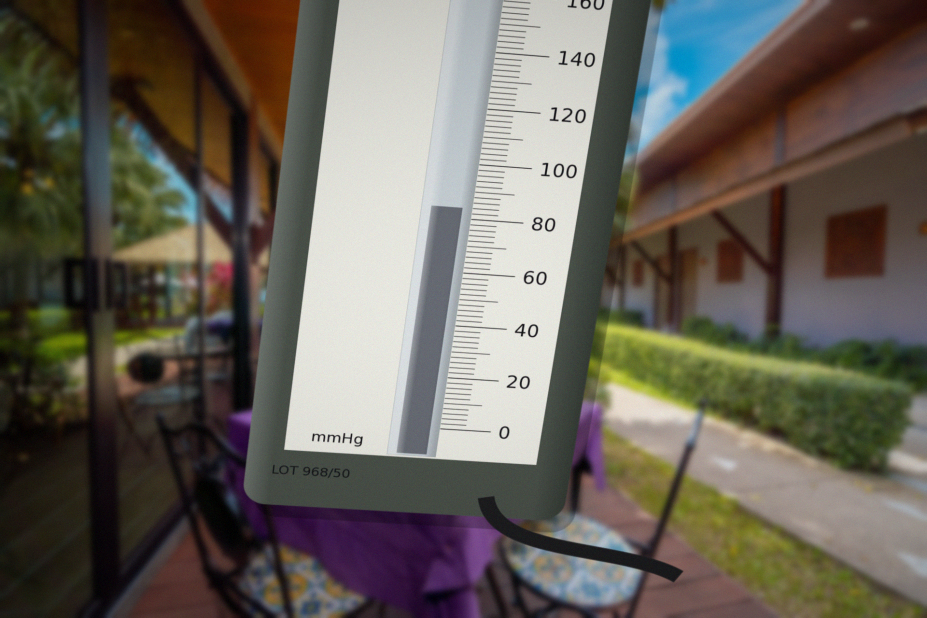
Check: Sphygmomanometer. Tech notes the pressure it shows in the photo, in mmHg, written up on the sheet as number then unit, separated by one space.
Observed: 84 mmHg
